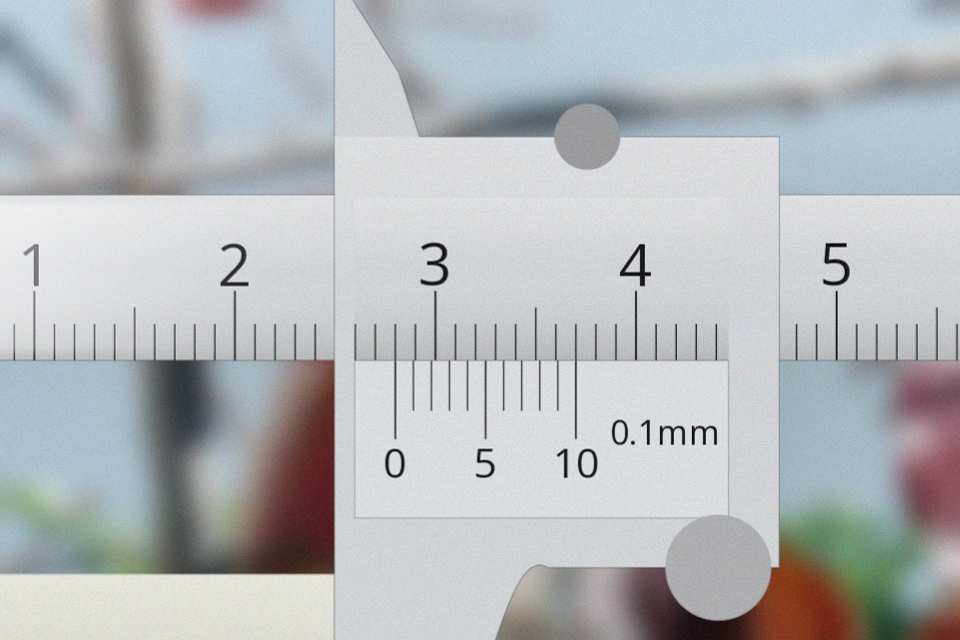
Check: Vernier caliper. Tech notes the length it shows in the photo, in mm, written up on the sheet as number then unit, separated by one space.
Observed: 28.0 mm
